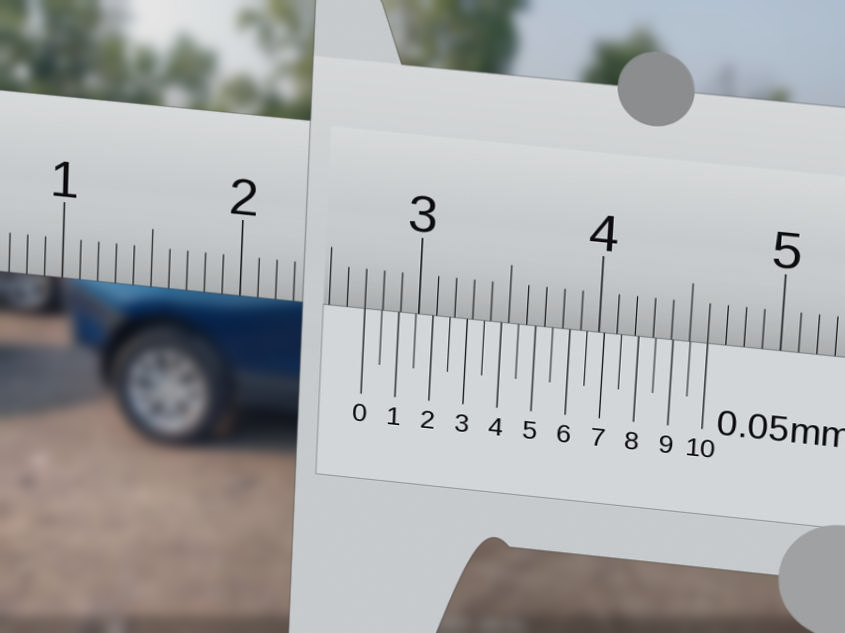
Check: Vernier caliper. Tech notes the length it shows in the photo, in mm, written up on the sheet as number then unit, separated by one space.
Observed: 27.0 mm
